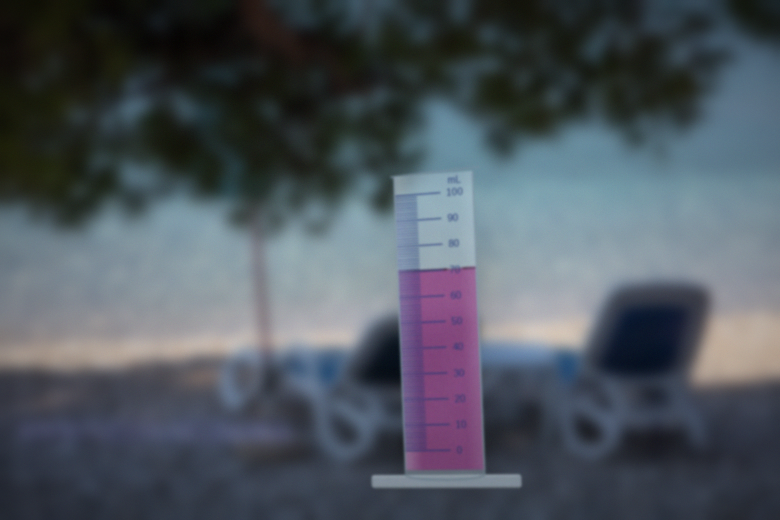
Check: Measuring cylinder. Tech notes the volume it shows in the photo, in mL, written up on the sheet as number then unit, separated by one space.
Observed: 70 mL
